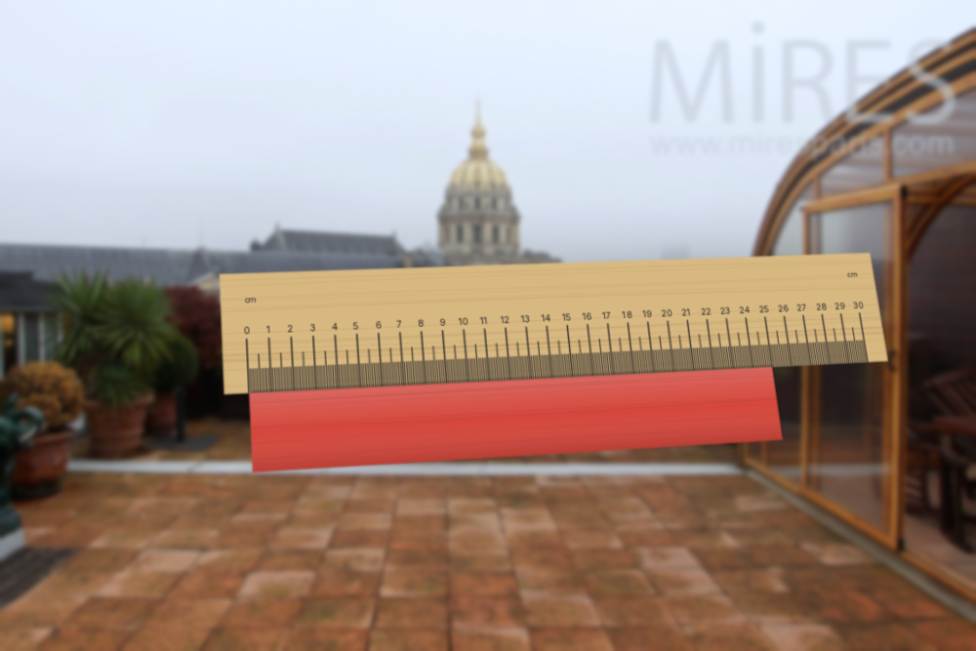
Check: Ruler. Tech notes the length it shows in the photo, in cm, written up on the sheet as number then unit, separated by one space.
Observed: 25 cm
